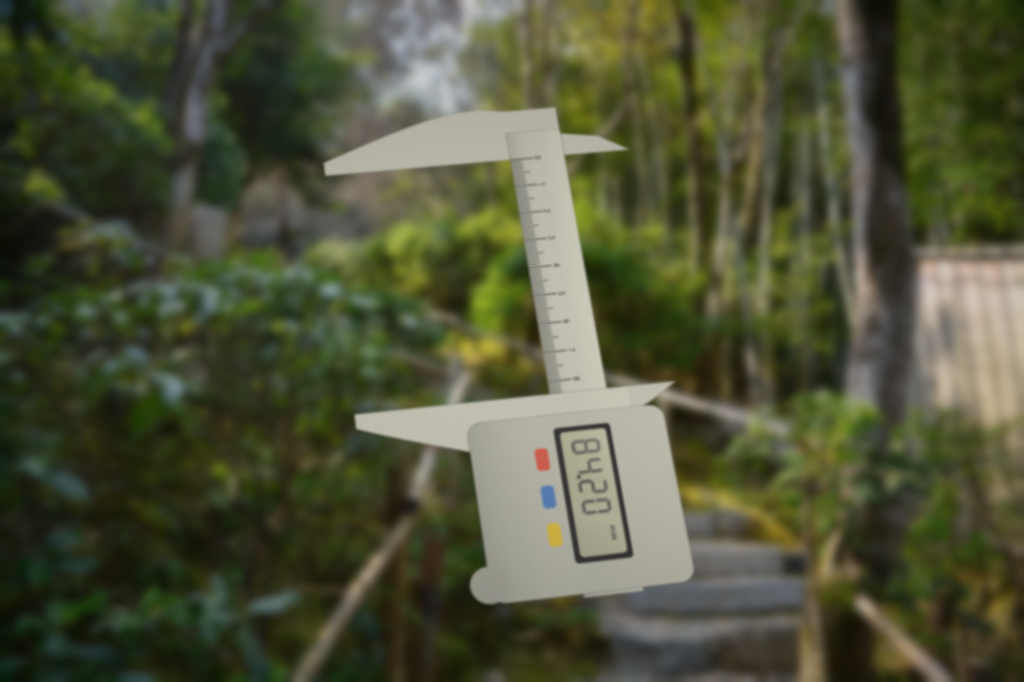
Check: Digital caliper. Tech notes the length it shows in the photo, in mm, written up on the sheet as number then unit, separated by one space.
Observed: 84.20 mm
